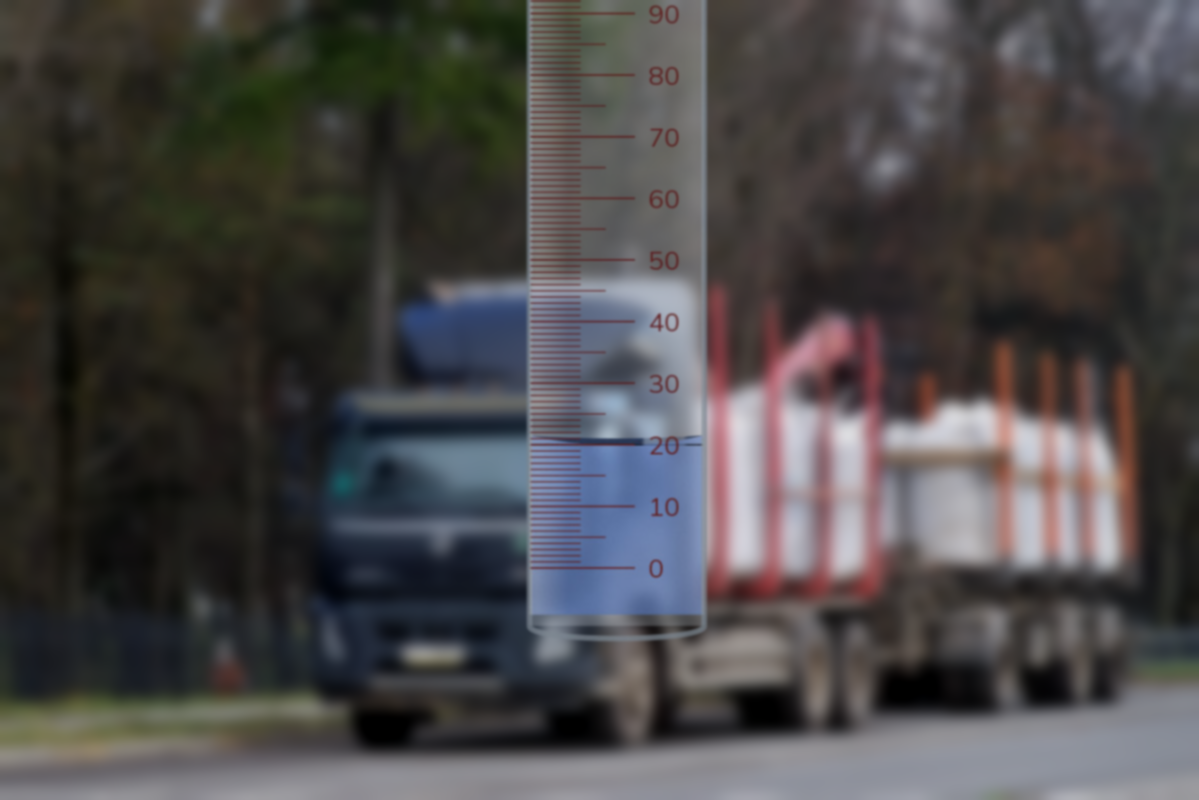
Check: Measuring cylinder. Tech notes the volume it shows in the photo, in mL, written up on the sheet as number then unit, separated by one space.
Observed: 20 mL
